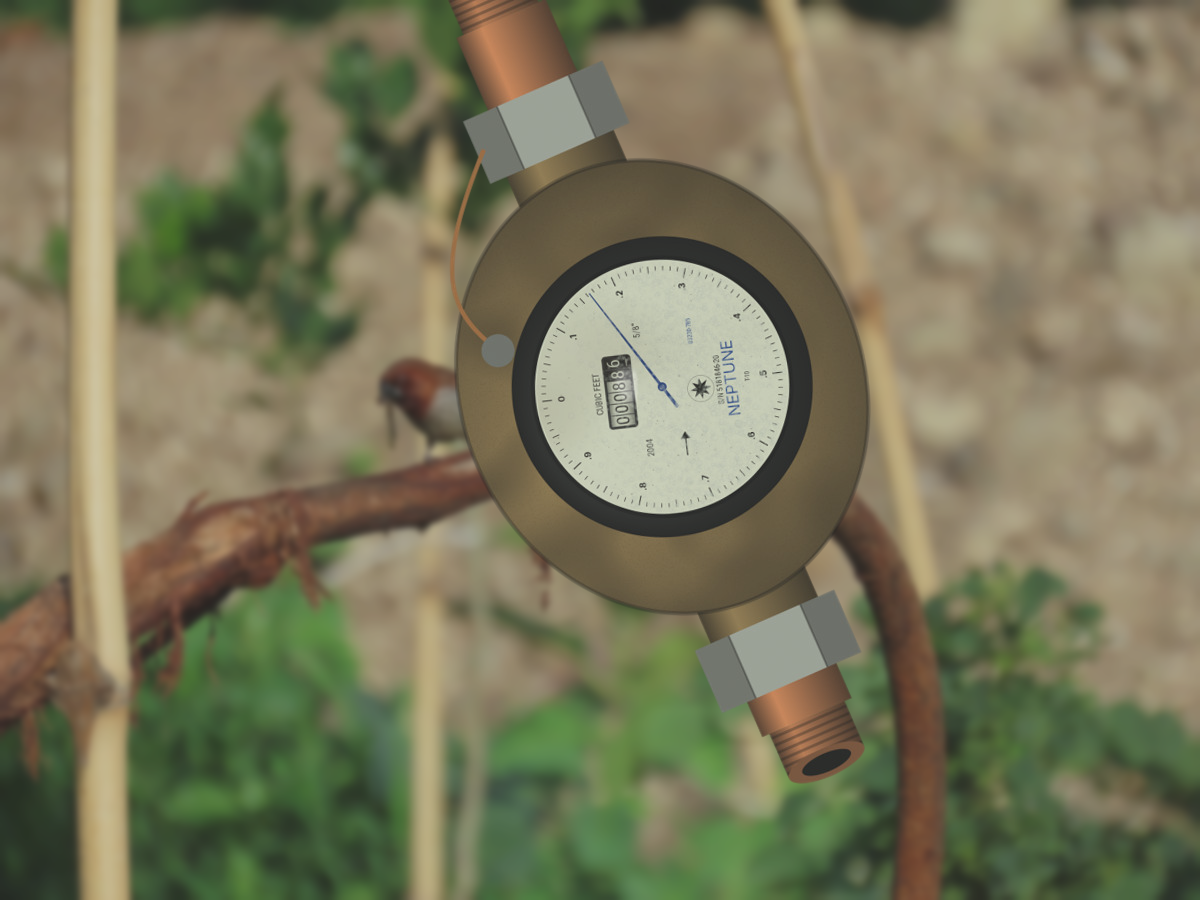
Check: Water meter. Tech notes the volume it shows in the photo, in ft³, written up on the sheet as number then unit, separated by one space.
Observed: 886.16 ft³
